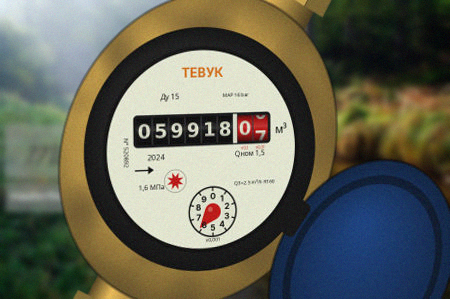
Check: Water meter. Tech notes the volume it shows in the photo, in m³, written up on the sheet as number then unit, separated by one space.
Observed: 59918.066 m³
